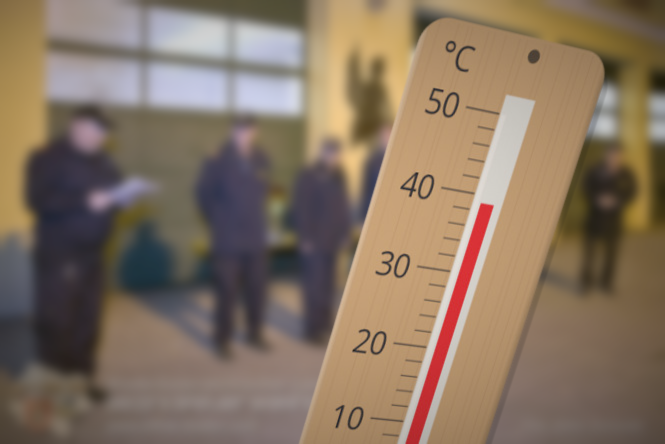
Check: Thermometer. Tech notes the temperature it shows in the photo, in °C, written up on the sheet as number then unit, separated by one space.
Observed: 39 °C
